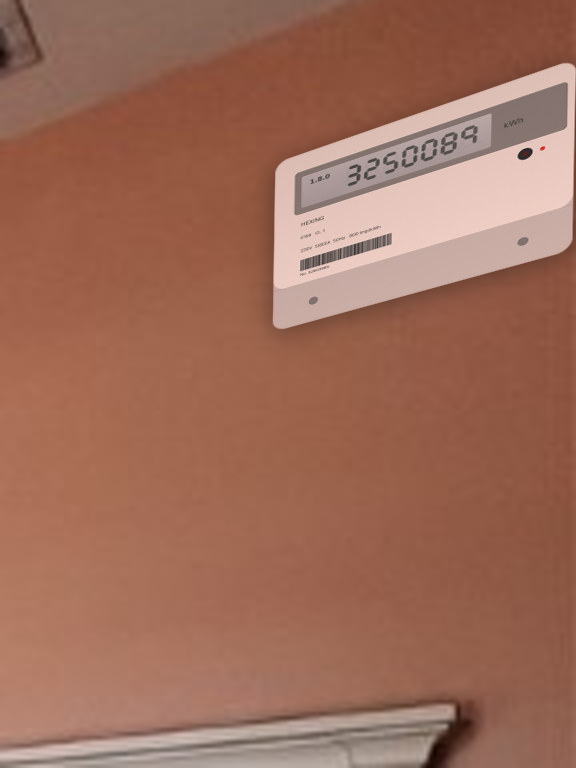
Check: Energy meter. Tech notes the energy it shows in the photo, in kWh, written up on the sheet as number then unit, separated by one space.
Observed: 3250089 kWh
